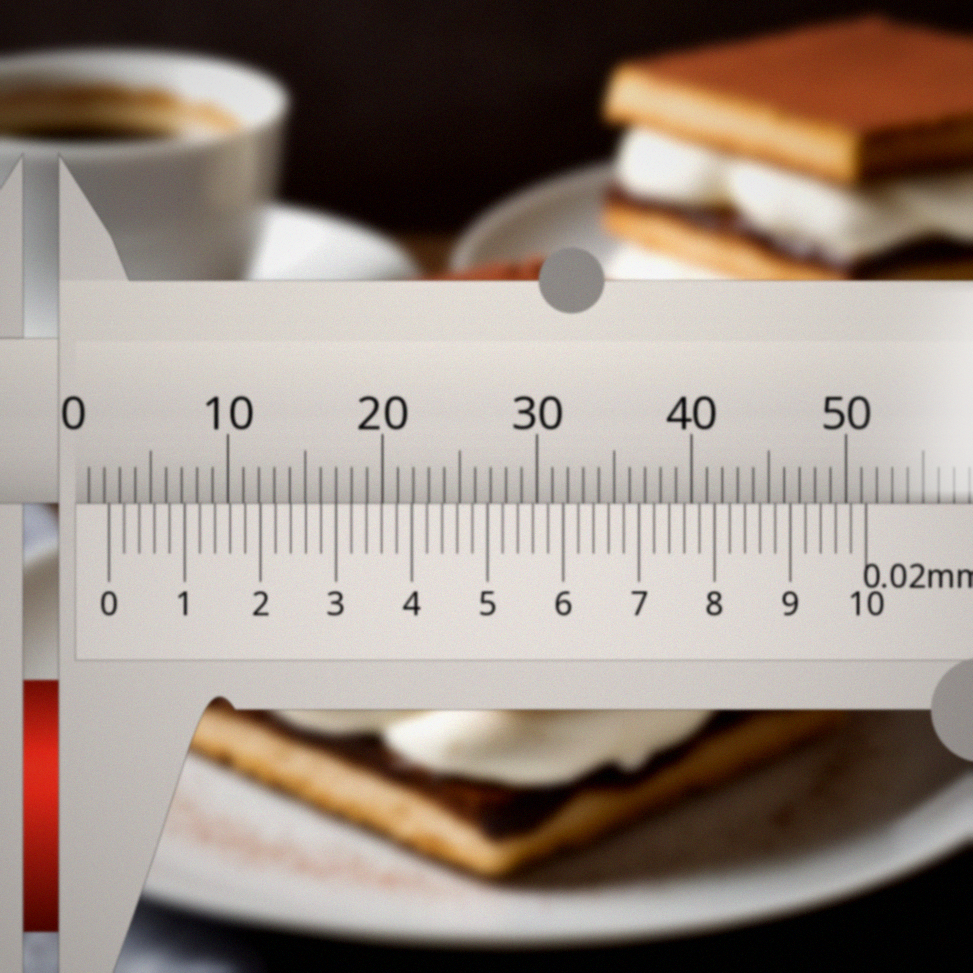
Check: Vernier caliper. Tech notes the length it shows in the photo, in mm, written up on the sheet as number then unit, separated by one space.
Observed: 2.3 mm
